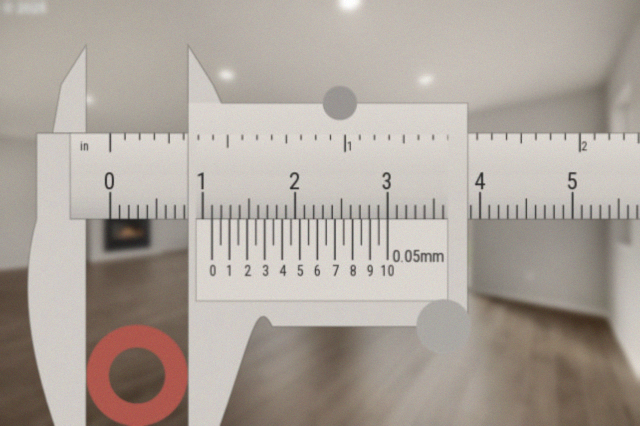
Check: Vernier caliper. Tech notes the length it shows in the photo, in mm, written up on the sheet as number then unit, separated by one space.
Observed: 11.0 mm
